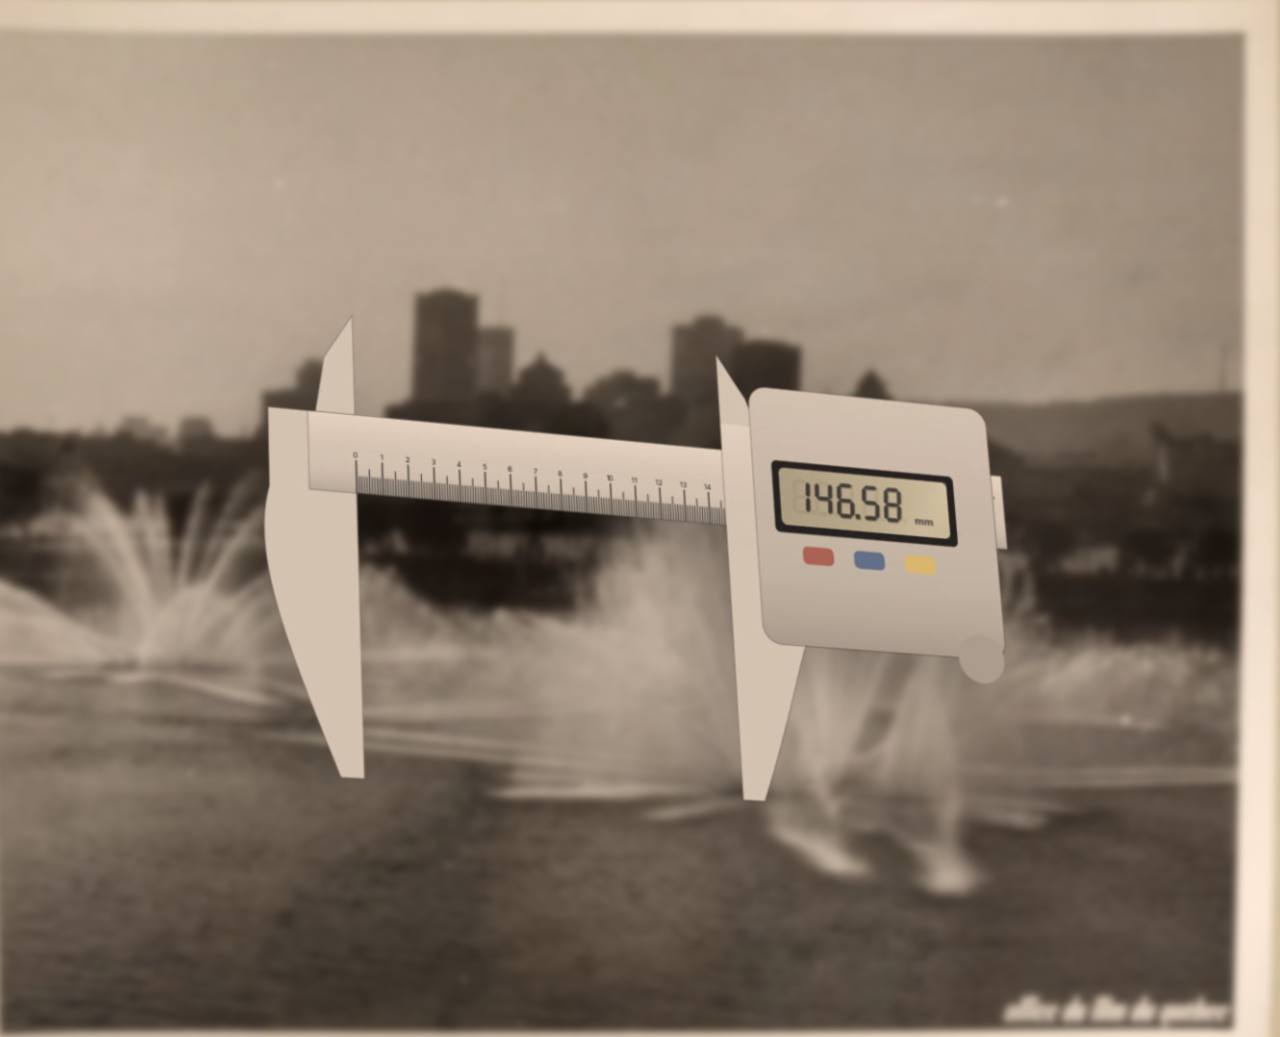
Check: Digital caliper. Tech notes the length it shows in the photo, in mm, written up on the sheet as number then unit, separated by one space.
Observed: 146.58 mm
